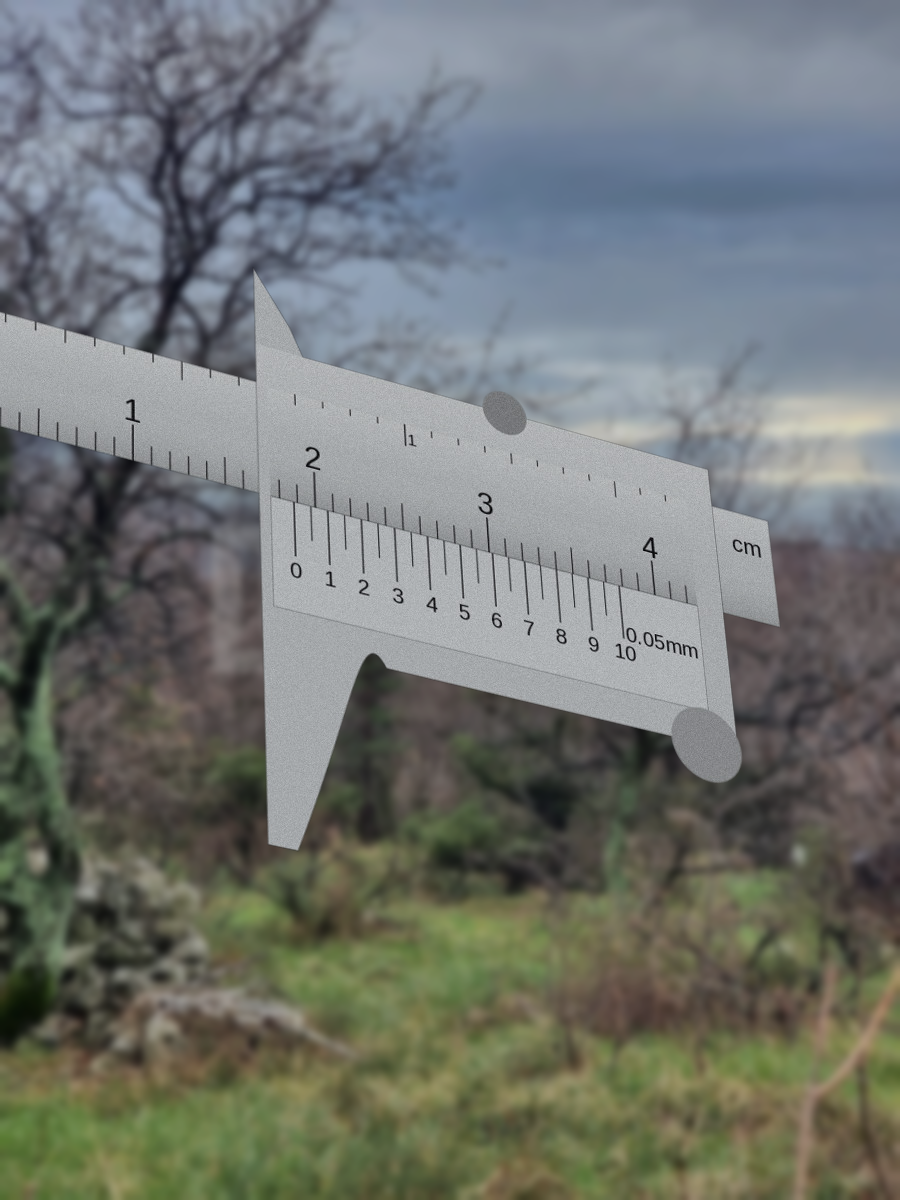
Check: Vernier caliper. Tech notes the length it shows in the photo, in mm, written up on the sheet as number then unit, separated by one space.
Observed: 18.8 mm
